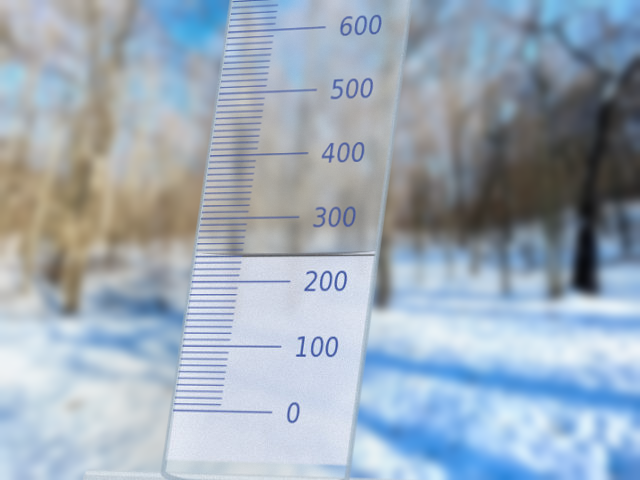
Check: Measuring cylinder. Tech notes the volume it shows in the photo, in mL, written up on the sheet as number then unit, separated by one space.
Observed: 240 mL
